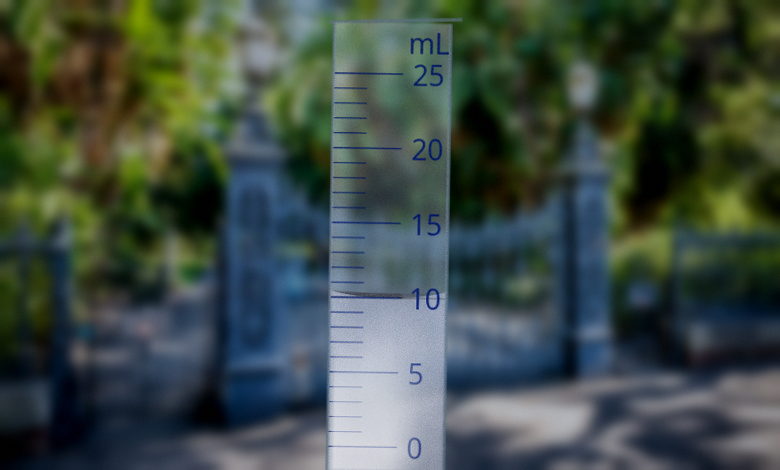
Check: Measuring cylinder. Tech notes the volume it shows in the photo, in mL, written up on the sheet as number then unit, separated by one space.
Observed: 10 mL
